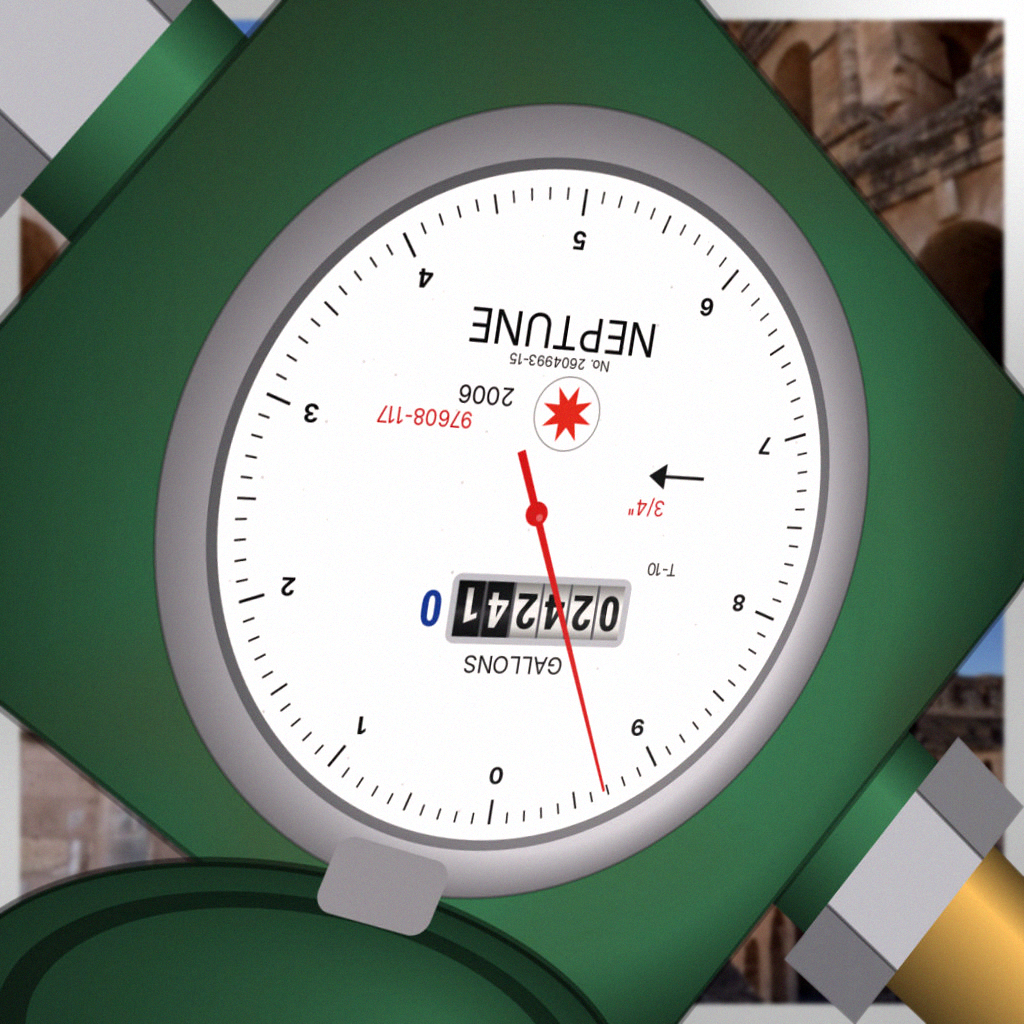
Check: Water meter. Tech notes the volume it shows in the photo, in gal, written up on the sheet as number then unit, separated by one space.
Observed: 242409.3 gal
